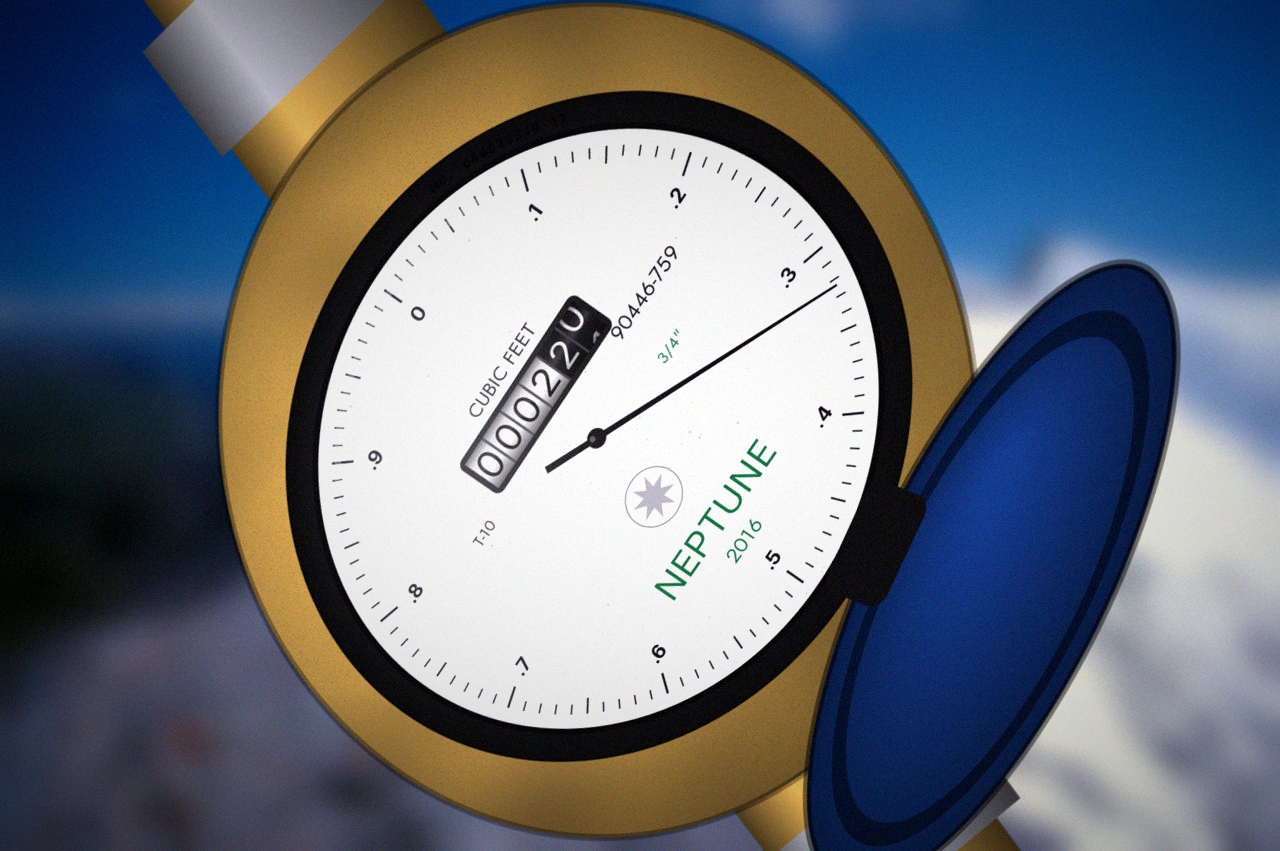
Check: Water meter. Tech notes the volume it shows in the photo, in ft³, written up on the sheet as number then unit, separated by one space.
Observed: 220.32 ft³
